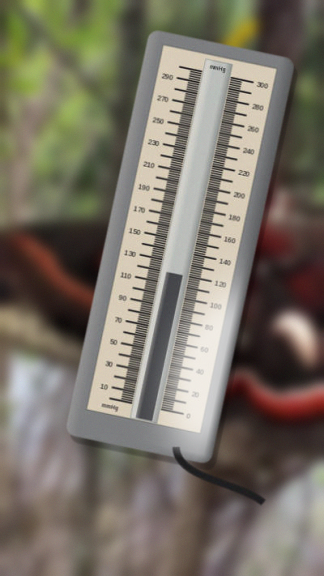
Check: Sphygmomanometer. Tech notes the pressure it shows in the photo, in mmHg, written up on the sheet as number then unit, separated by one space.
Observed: 120 mmHg
